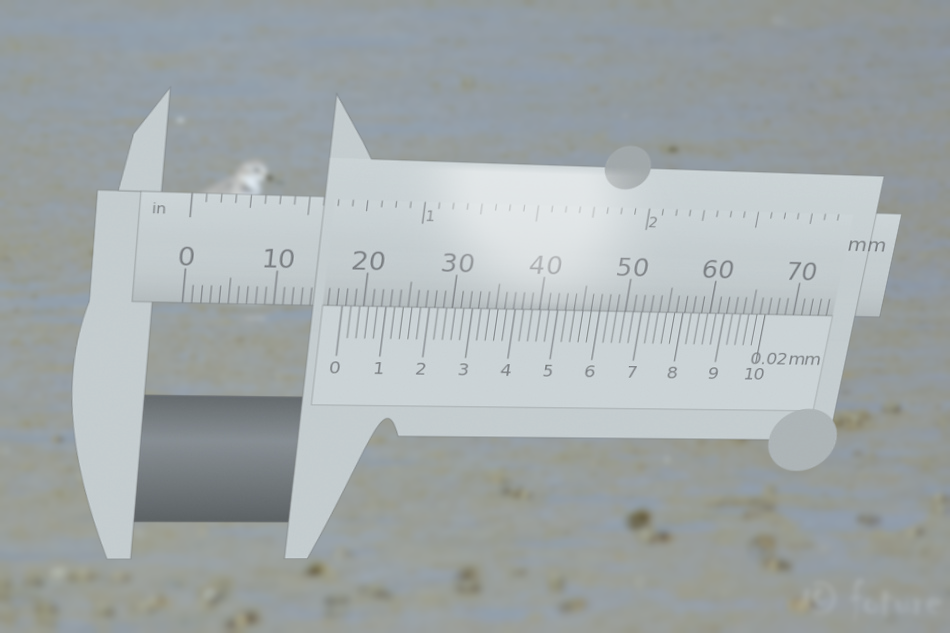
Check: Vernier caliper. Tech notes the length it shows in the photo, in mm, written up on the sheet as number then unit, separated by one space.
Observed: 17.6 mm
